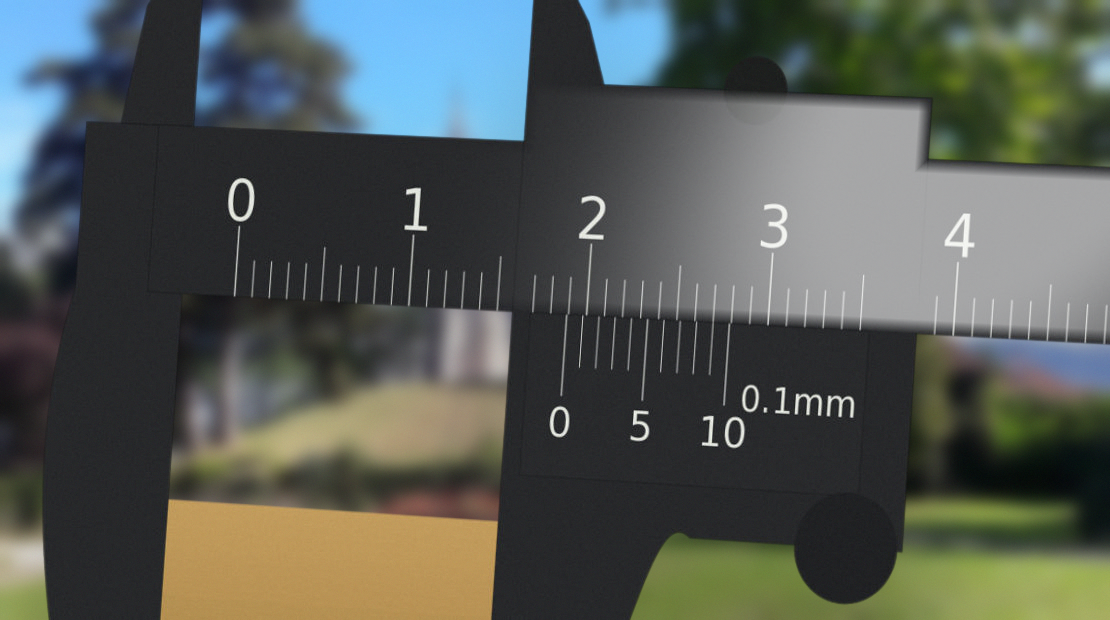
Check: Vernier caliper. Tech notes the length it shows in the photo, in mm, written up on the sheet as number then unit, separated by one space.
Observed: 18.9 mm
